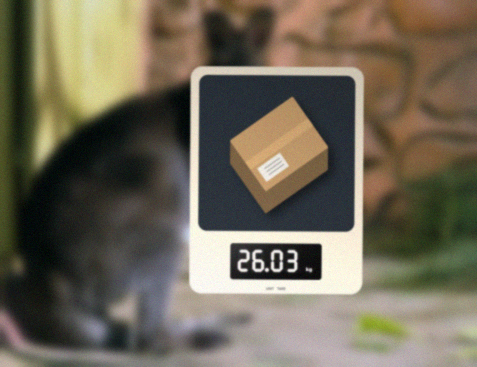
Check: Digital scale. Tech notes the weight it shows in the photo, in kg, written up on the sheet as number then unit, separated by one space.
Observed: 26.03 kg
